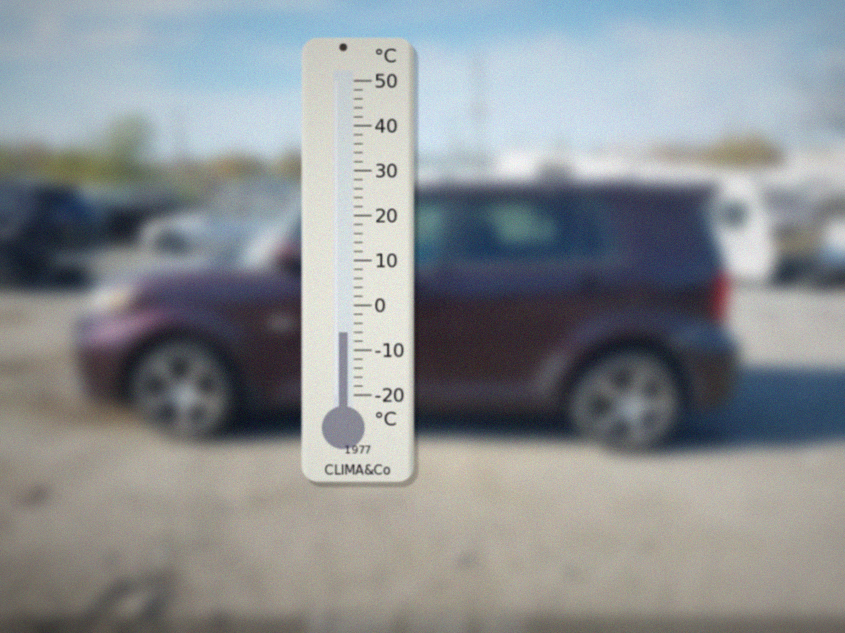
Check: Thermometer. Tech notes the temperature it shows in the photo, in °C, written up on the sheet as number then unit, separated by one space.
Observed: -6 °C
